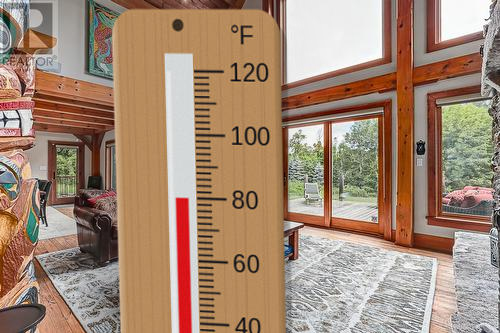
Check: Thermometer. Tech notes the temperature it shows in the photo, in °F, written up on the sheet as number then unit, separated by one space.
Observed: 80 °F
